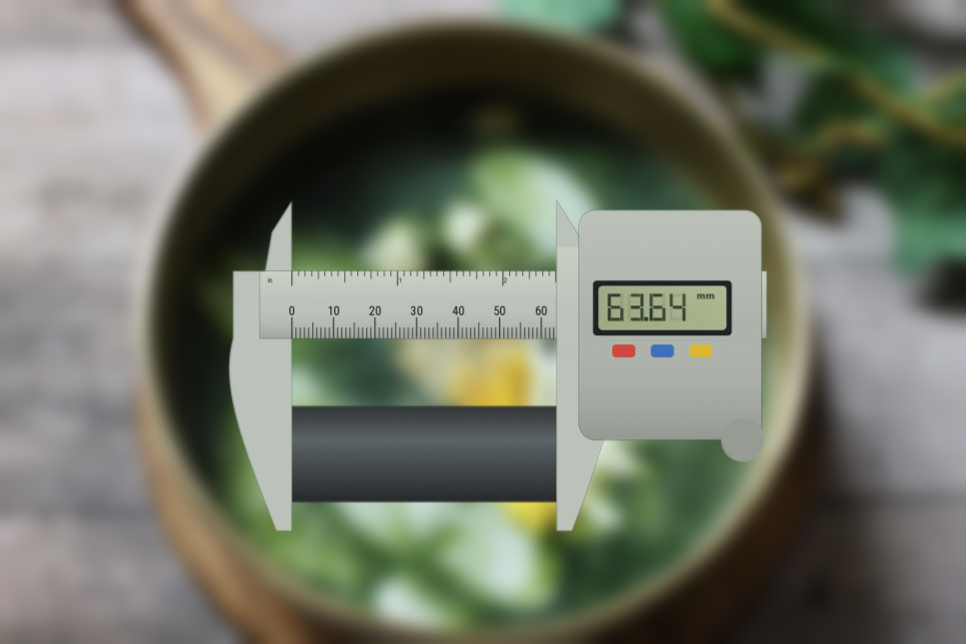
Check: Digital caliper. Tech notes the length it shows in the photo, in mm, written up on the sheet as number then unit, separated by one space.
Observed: 63.64 mm
